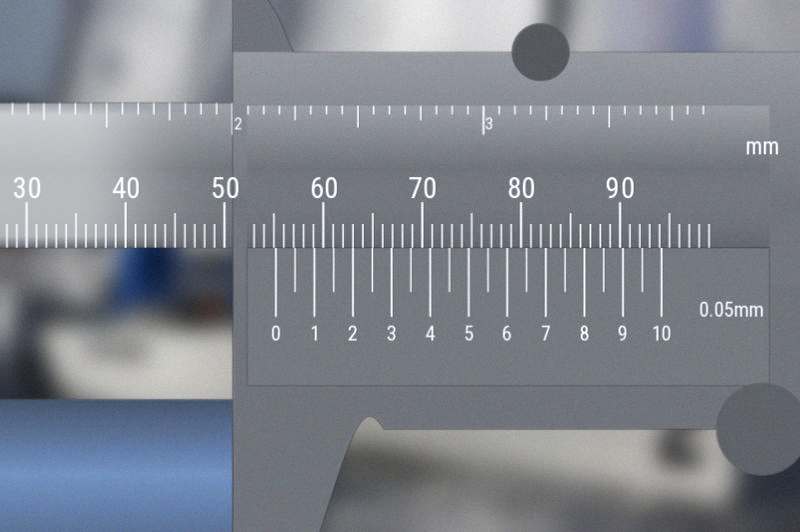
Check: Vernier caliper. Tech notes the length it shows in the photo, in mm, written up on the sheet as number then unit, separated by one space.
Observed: 55.2 mm
